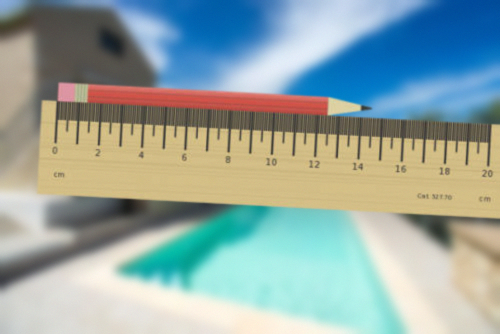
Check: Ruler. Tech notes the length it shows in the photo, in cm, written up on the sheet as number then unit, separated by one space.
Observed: 14.5 cm
